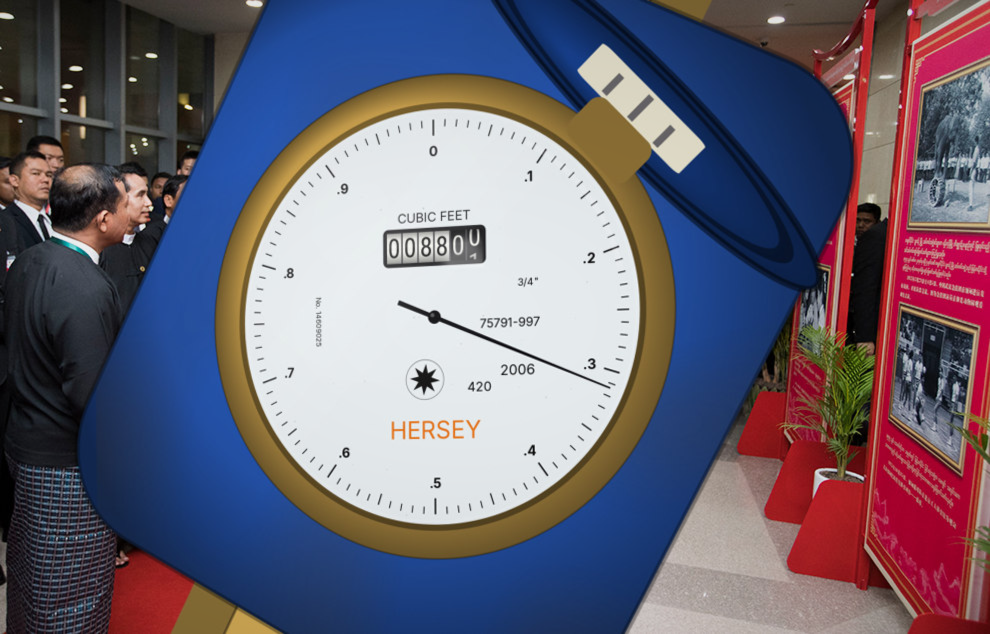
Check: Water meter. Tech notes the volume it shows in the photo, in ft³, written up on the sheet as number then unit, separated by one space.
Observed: 8800.31 ft³
